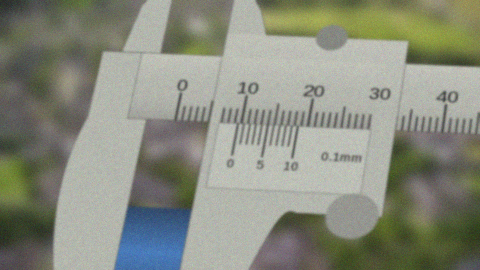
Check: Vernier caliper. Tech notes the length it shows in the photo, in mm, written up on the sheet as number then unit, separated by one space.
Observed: 9.5 mm
